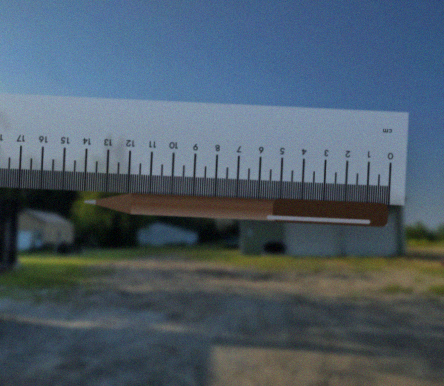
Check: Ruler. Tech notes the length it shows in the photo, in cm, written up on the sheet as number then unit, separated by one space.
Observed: 14 cm
